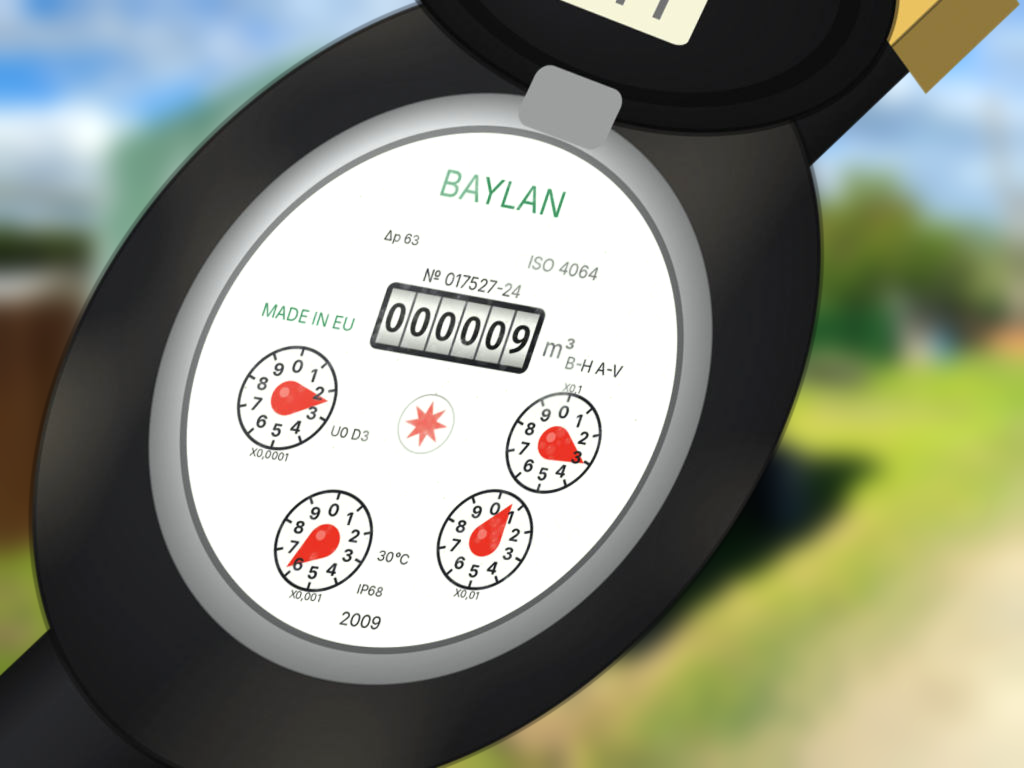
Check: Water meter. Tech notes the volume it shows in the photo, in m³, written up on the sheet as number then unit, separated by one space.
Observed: 9.3062 m³
